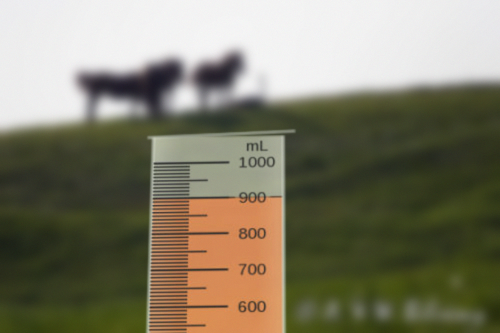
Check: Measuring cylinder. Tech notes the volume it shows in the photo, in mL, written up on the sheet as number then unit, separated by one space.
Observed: 900 mL
